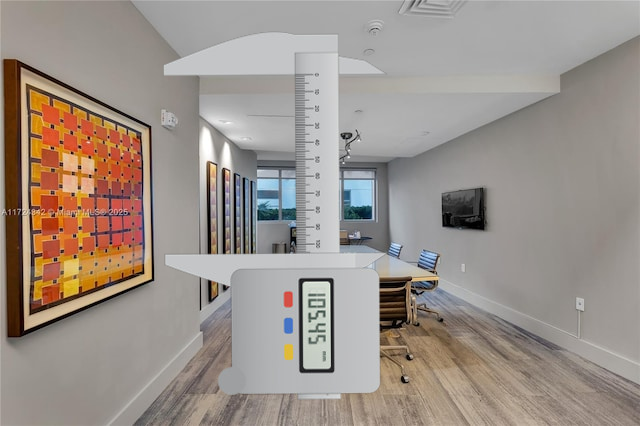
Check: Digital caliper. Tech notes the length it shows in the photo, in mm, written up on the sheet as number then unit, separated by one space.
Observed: 105.45 mm
